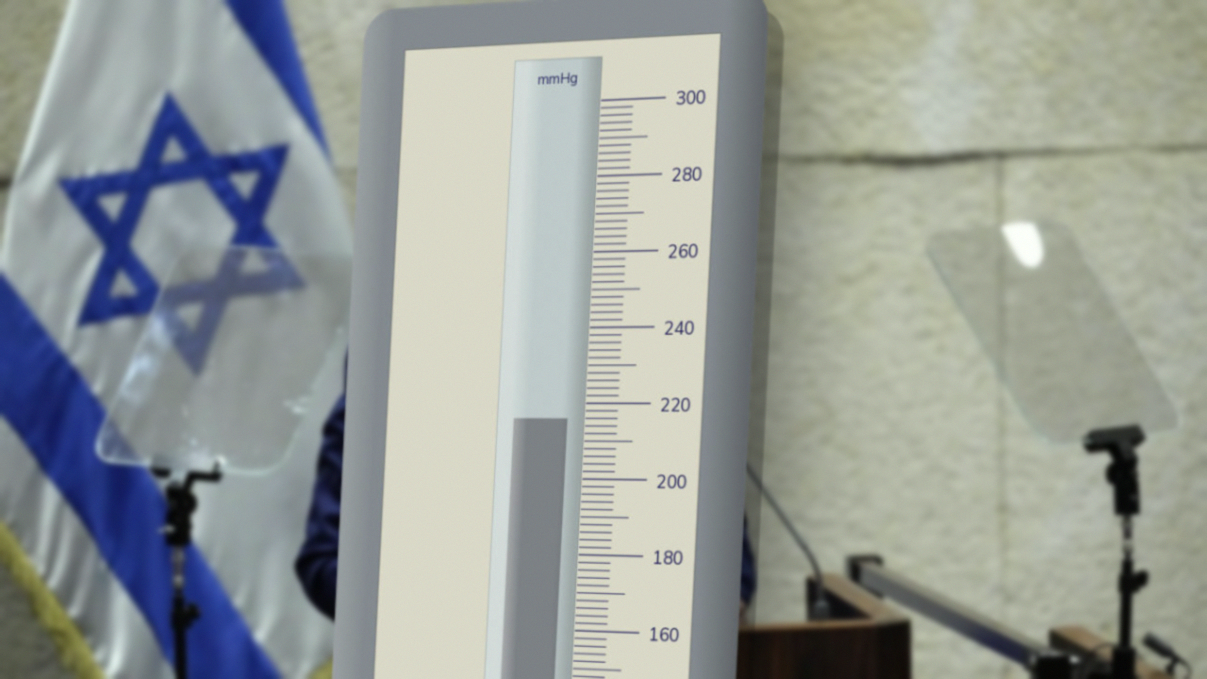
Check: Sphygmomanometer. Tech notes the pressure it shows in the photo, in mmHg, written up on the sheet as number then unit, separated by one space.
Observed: 216 mmHg
